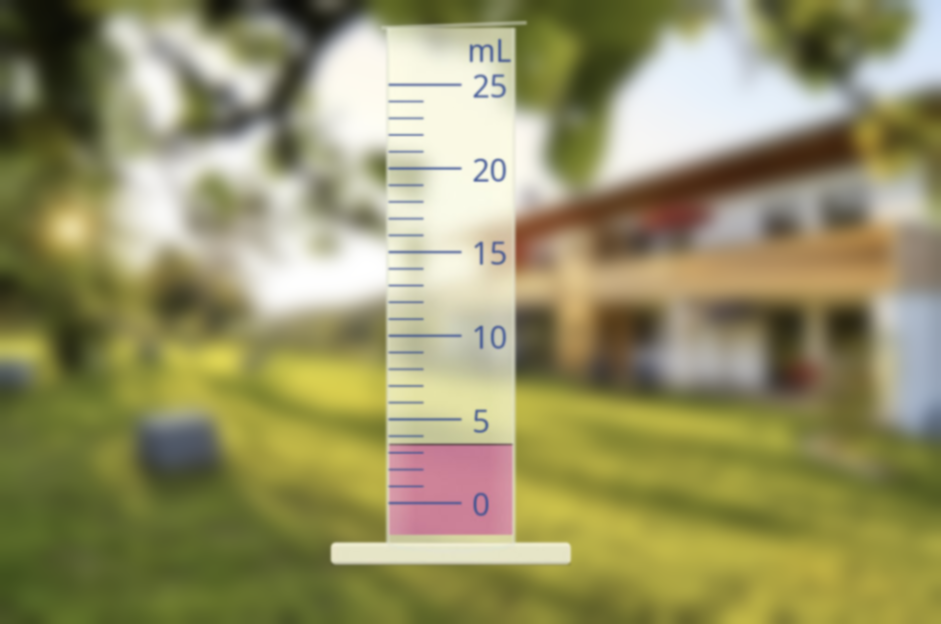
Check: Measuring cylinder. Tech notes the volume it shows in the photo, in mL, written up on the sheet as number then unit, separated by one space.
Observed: 3.5 mL
